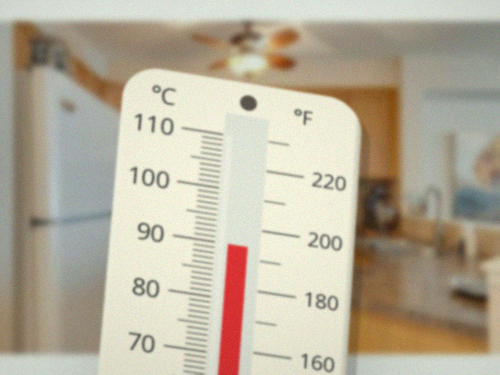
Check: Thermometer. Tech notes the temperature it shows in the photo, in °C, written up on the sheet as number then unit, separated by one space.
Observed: 90 °C
